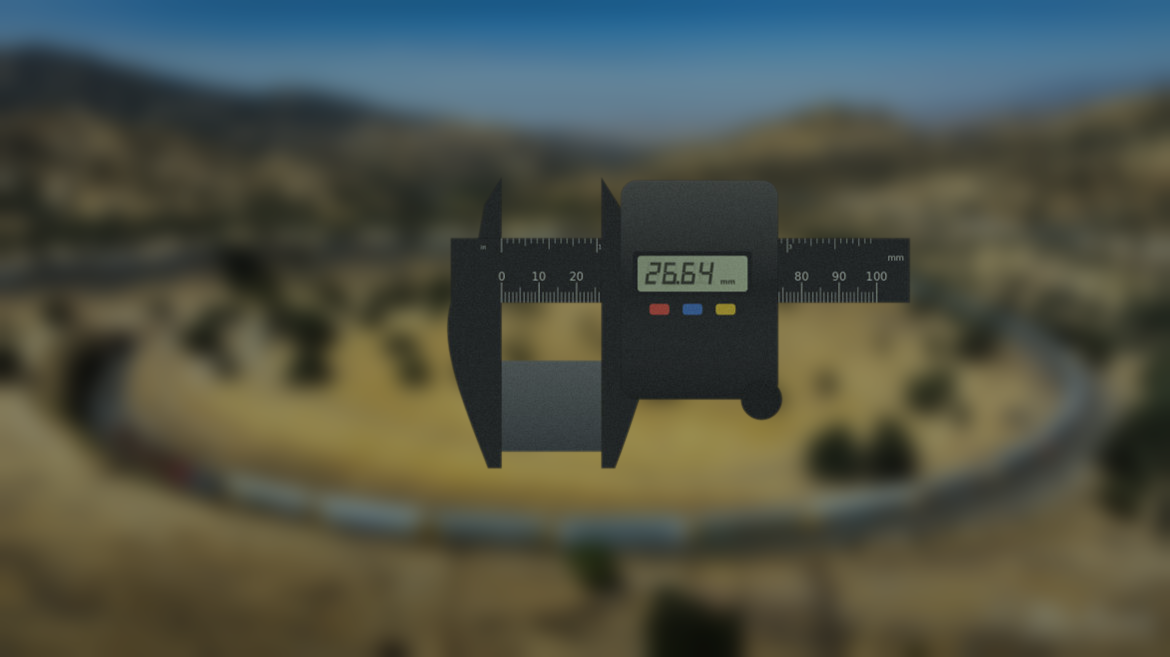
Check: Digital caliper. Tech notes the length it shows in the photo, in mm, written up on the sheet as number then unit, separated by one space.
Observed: 26.64 mm
